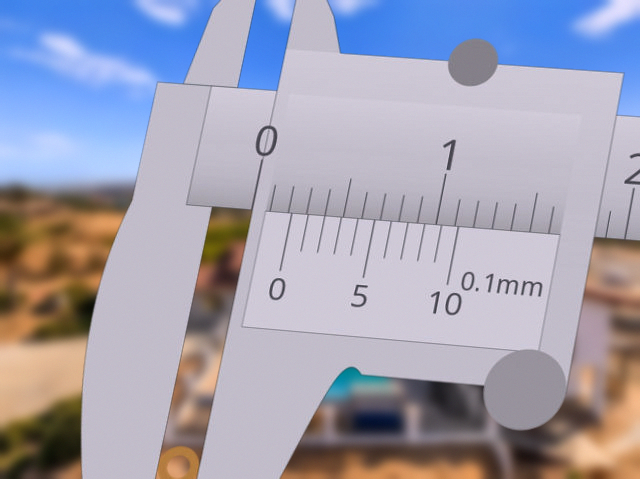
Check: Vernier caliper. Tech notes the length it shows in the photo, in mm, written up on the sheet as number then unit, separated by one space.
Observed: 2.2 mm
